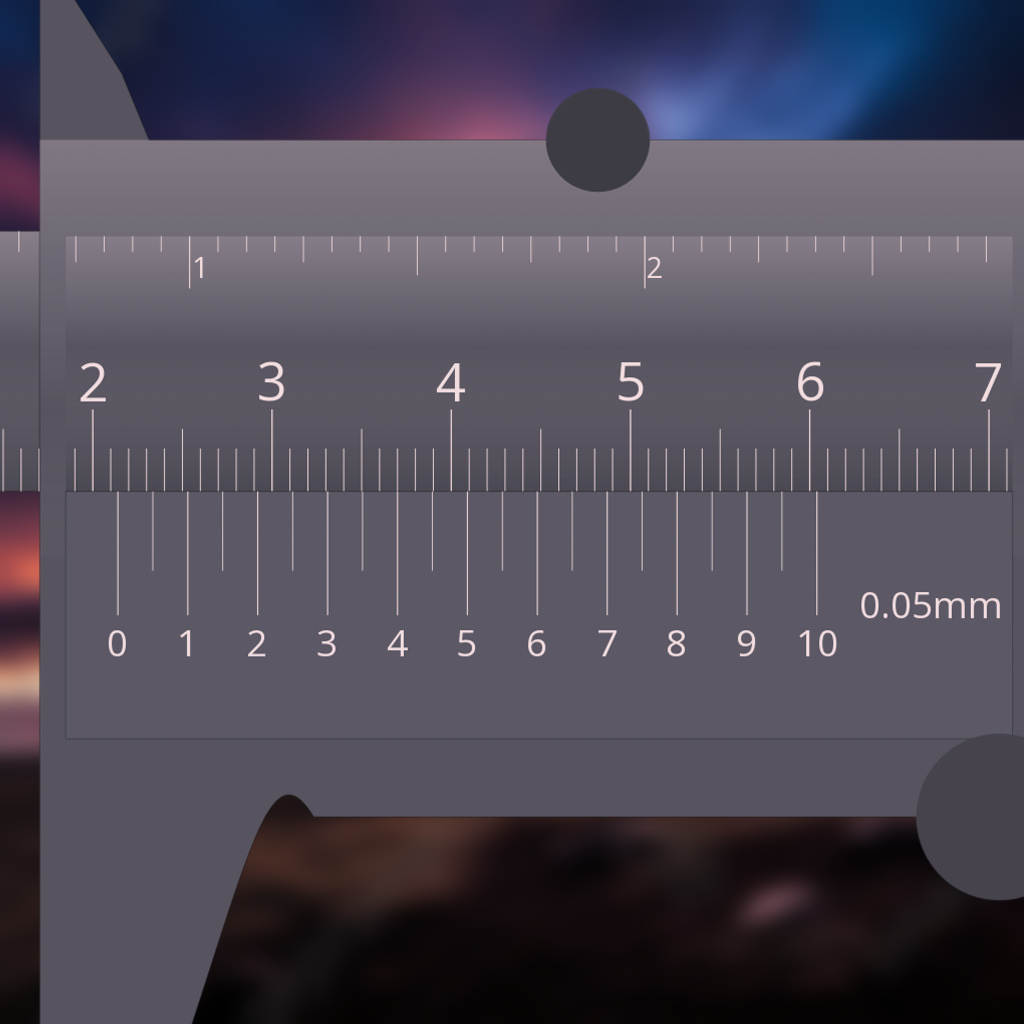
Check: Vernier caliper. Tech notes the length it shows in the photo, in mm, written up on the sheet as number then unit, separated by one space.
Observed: 21.4 mm
